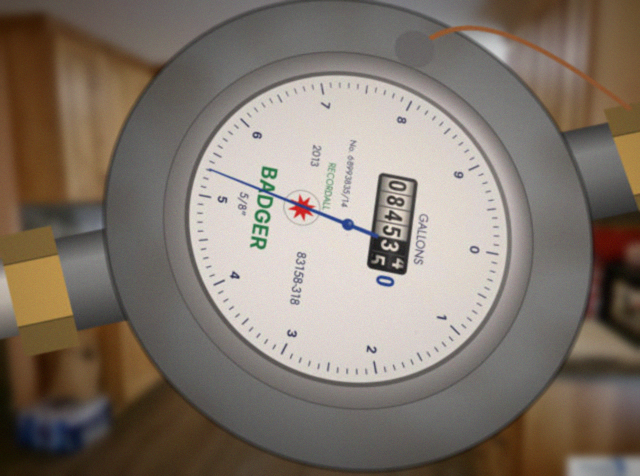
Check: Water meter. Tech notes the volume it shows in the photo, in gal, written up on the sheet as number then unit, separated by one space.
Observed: 845345.3 gal
